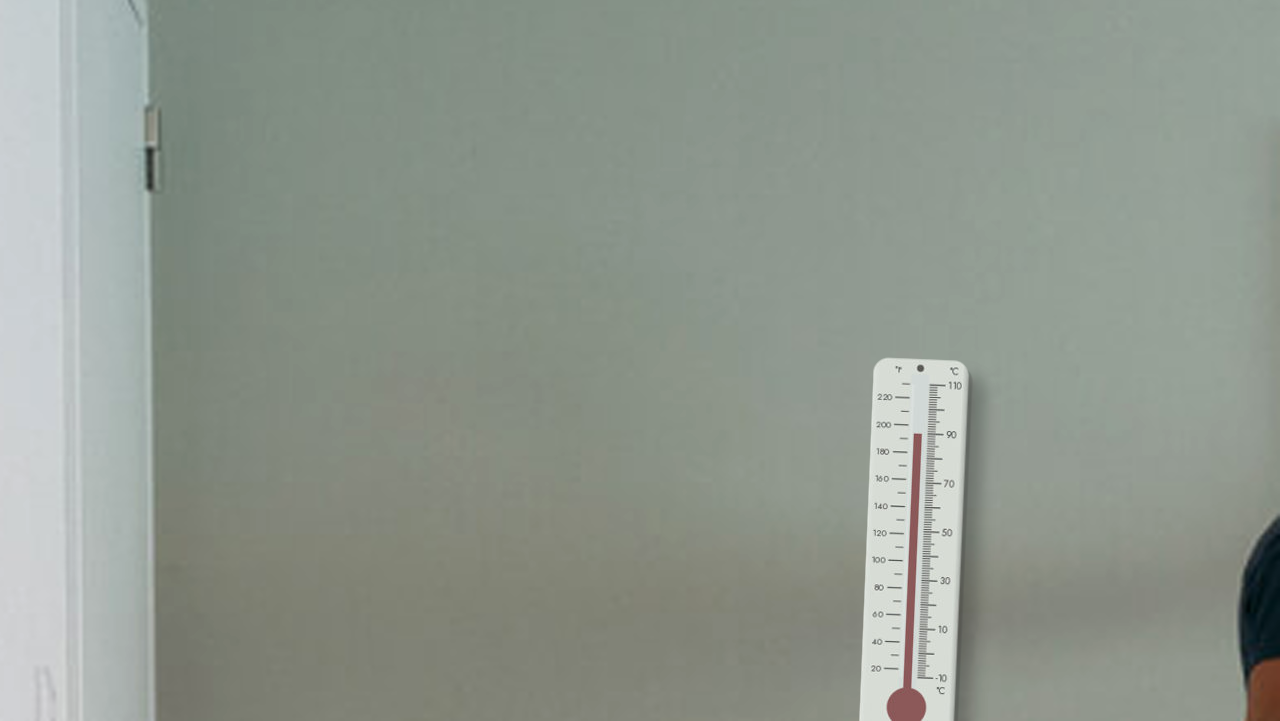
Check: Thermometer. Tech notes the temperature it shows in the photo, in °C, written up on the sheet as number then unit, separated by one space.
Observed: 90 °C
